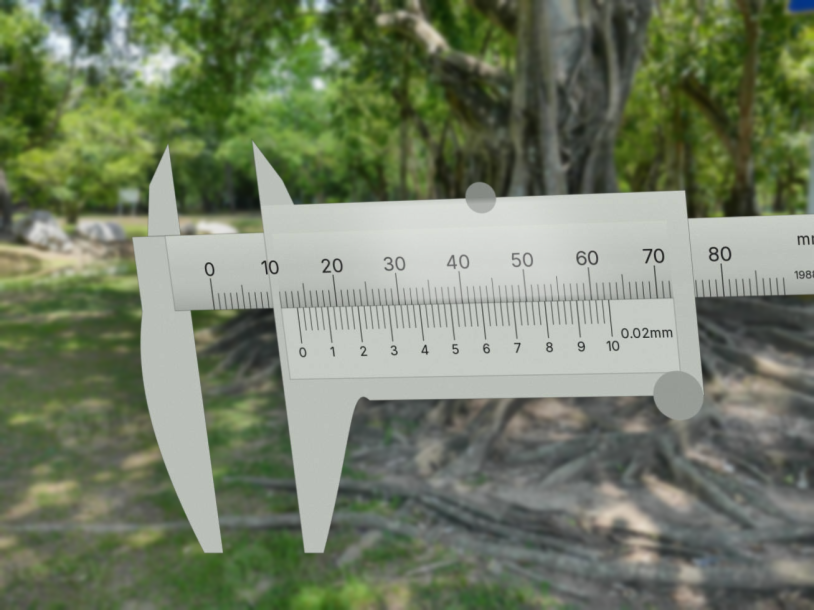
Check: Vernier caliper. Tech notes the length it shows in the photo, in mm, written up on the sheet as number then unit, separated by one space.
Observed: 13.6 mm
